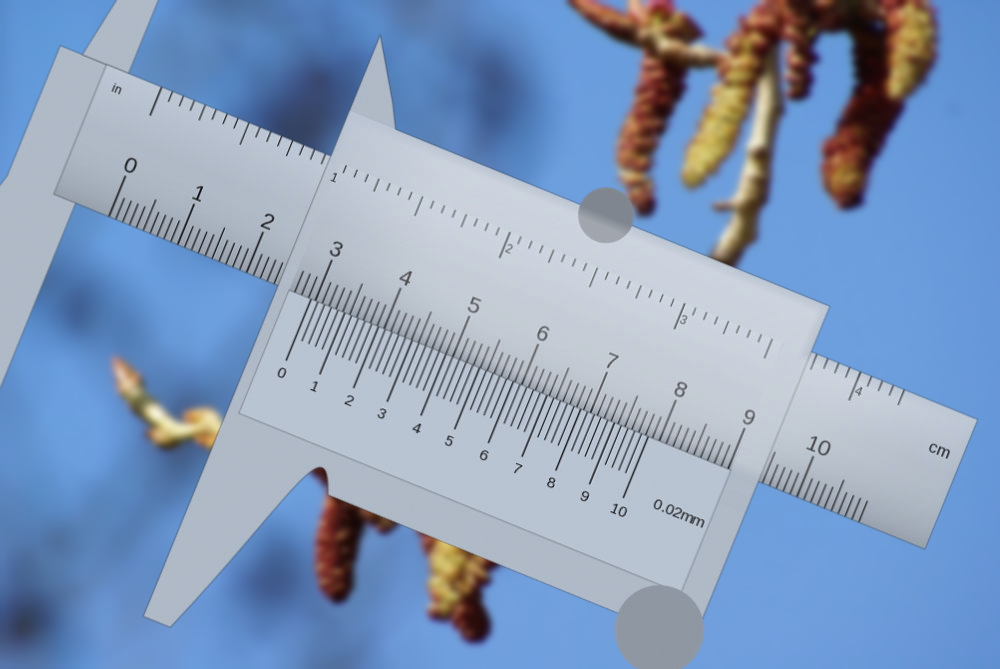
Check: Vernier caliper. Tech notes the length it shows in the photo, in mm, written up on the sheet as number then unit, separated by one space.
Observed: 29.4 mm
